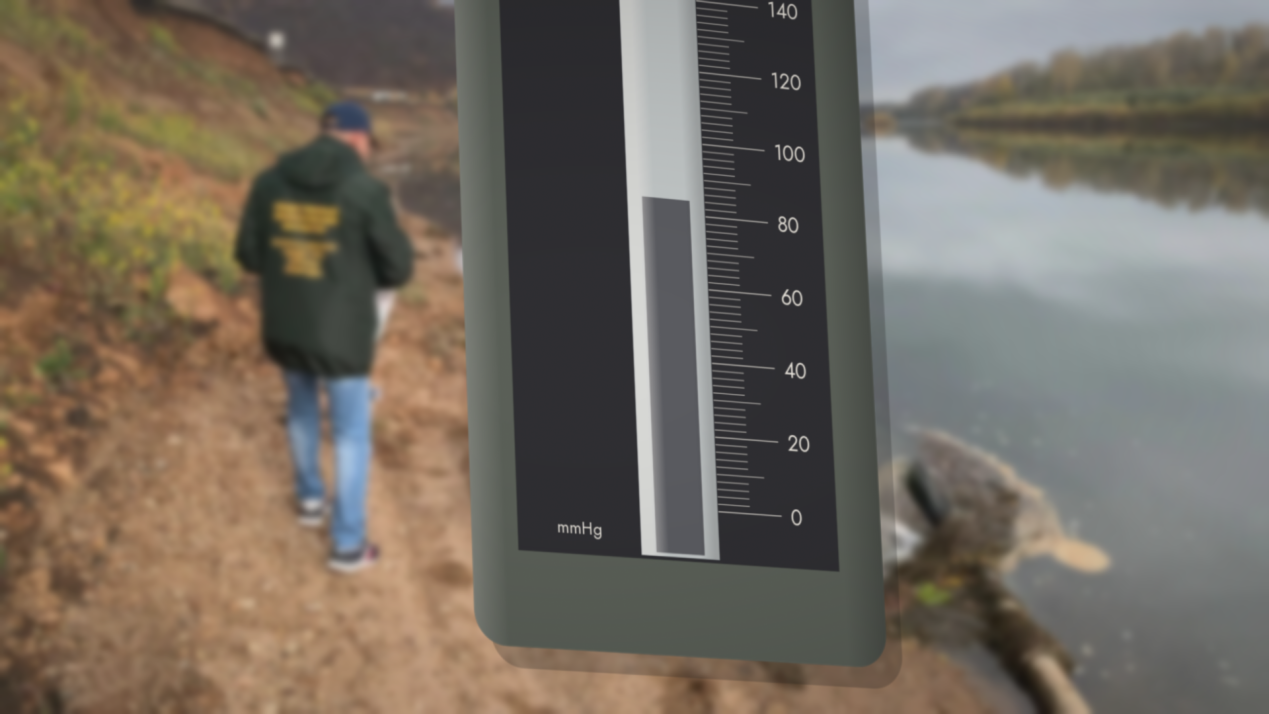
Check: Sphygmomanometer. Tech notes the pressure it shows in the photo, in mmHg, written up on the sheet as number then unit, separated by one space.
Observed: 84 mmHg
